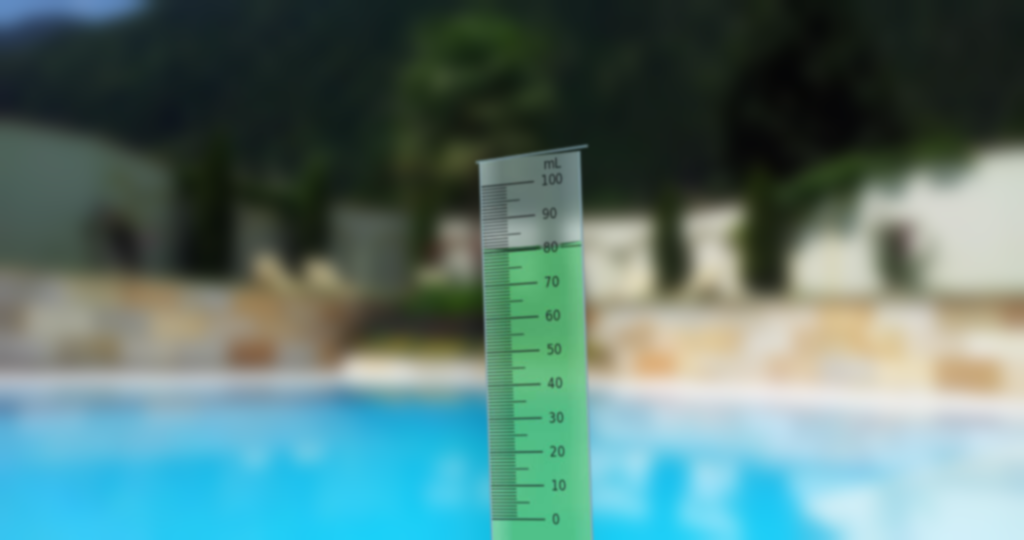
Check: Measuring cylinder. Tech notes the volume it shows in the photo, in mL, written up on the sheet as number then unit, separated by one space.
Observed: 80 mL
